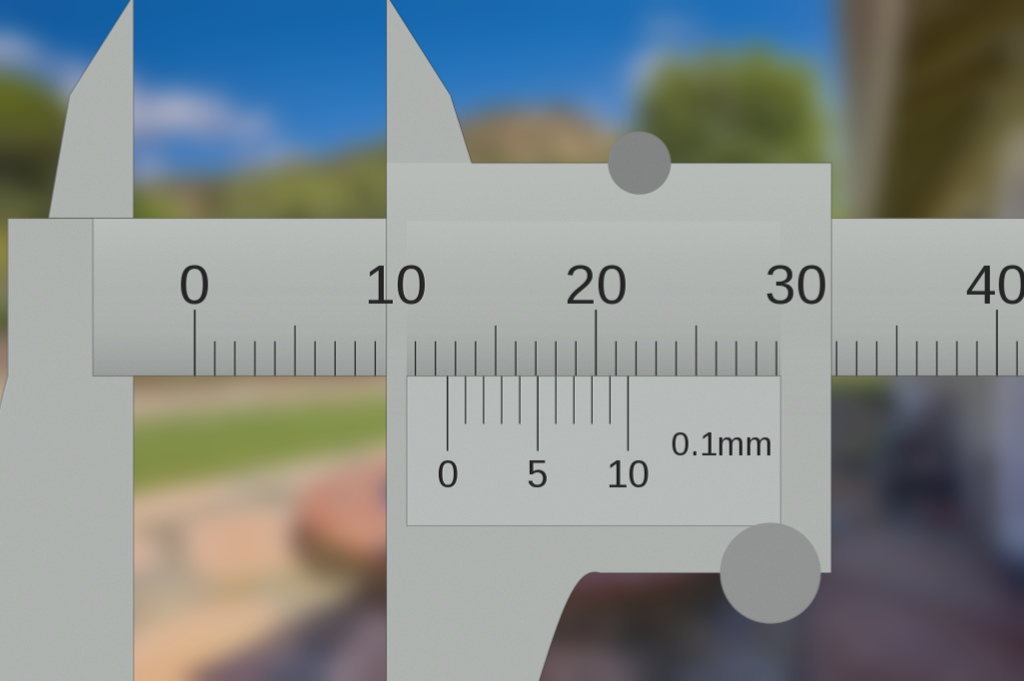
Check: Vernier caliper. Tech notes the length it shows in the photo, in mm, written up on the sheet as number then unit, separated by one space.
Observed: 12.6 mm
